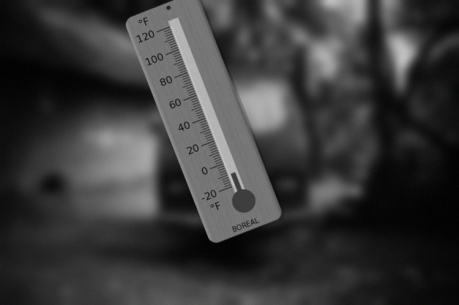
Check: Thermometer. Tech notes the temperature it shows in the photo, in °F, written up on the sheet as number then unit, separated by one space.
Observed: -10 °F
